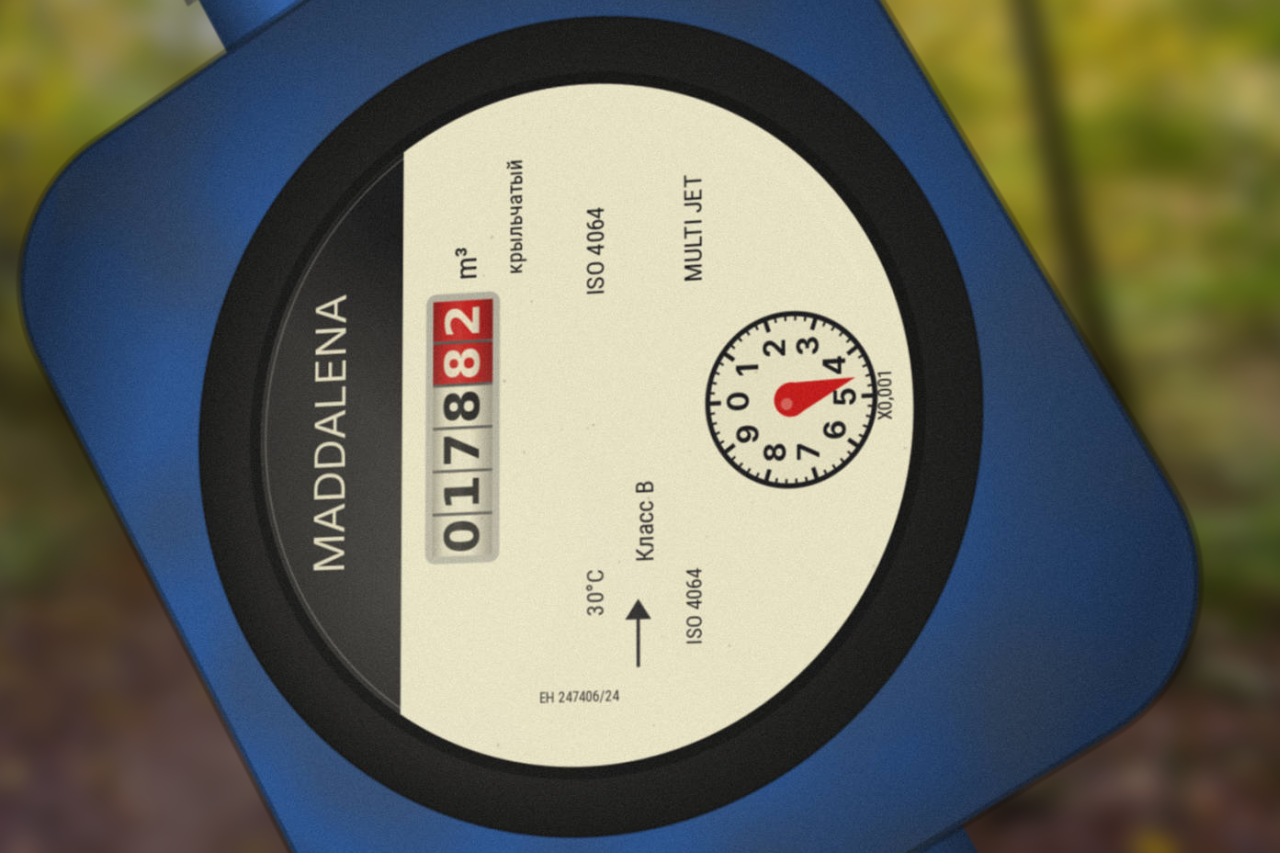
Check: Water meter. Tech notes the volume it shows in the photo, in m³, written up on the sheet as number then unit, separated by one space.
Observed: 178.824 m³
